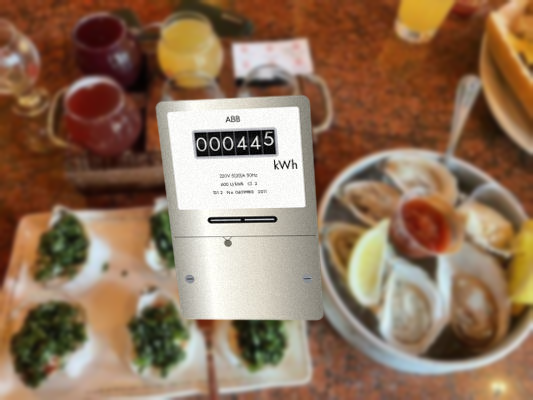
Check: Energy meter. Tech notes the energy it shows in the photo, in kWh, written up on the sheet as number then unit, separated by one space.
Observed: 445 kWh
